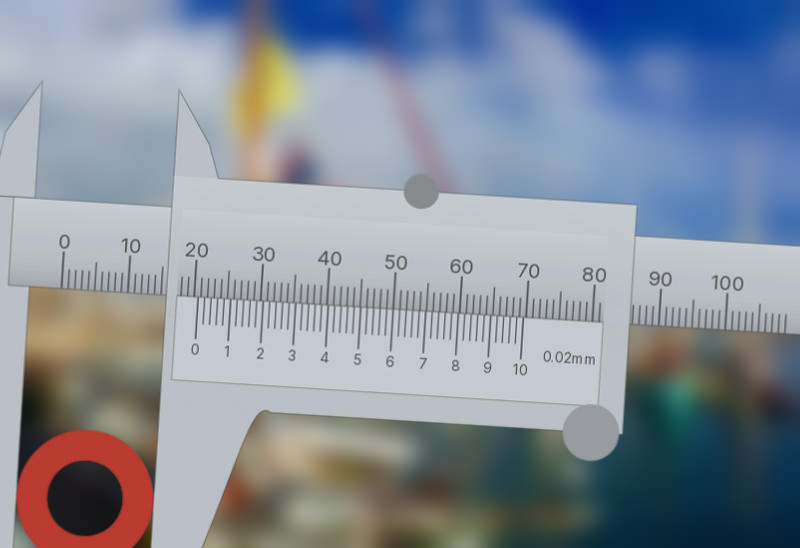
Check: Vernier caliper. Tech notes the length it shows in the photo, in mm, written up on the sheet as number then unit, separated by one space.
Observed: 20.6 mm
